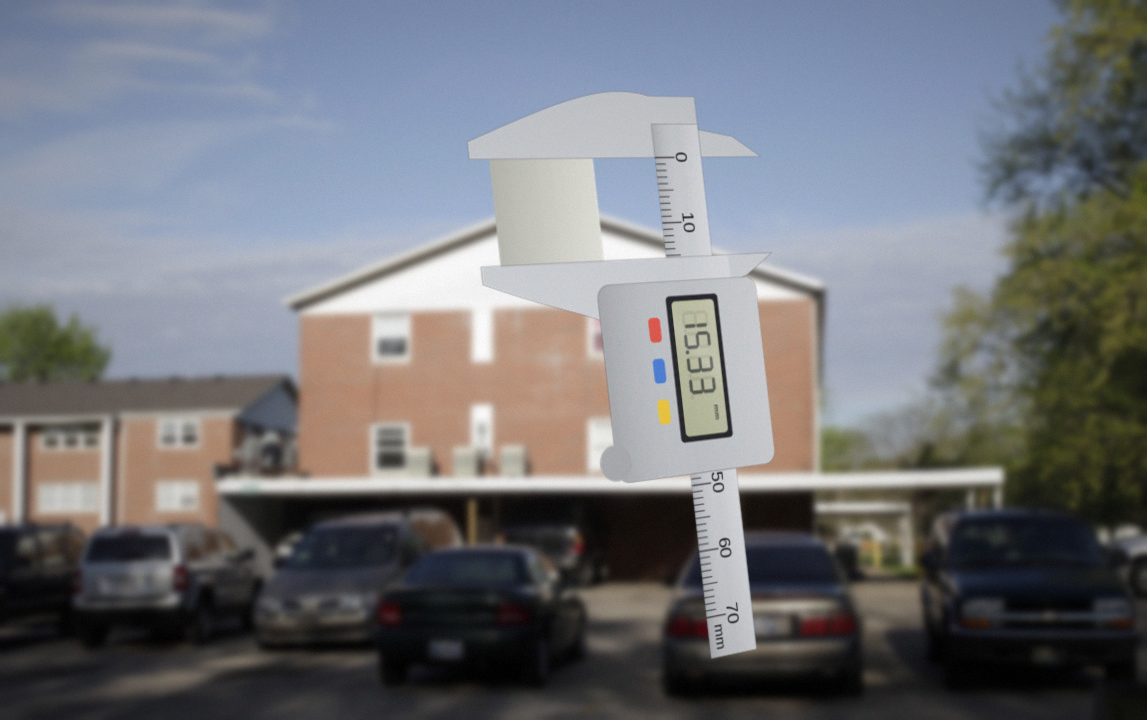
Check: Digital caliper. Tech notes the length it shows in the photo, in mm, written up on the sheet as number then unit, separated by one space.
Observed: 15.33 mm
